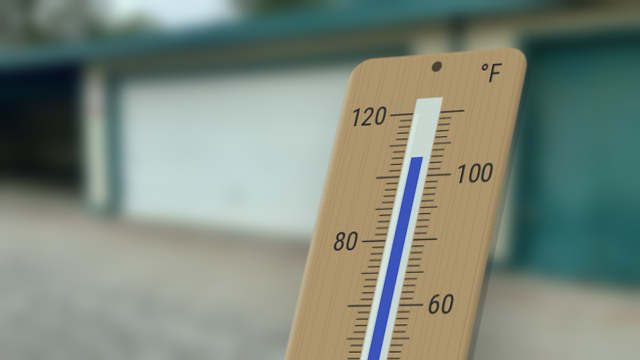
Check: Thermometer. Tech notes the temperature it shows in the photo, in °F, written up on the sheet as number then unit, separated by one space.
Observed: 106 °F
